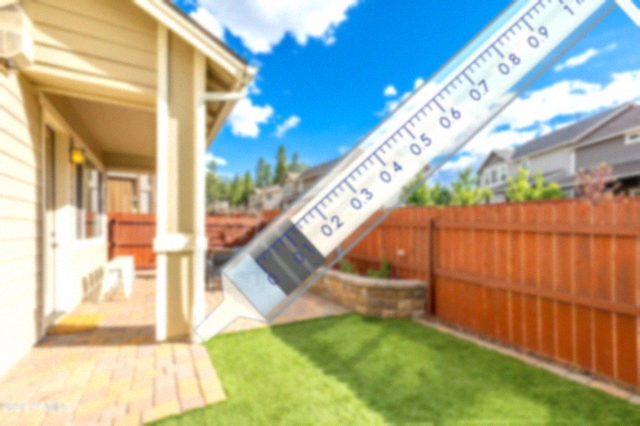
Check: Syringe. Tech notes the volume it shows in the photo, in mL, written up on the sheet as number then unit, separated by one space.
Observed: 0 mL
